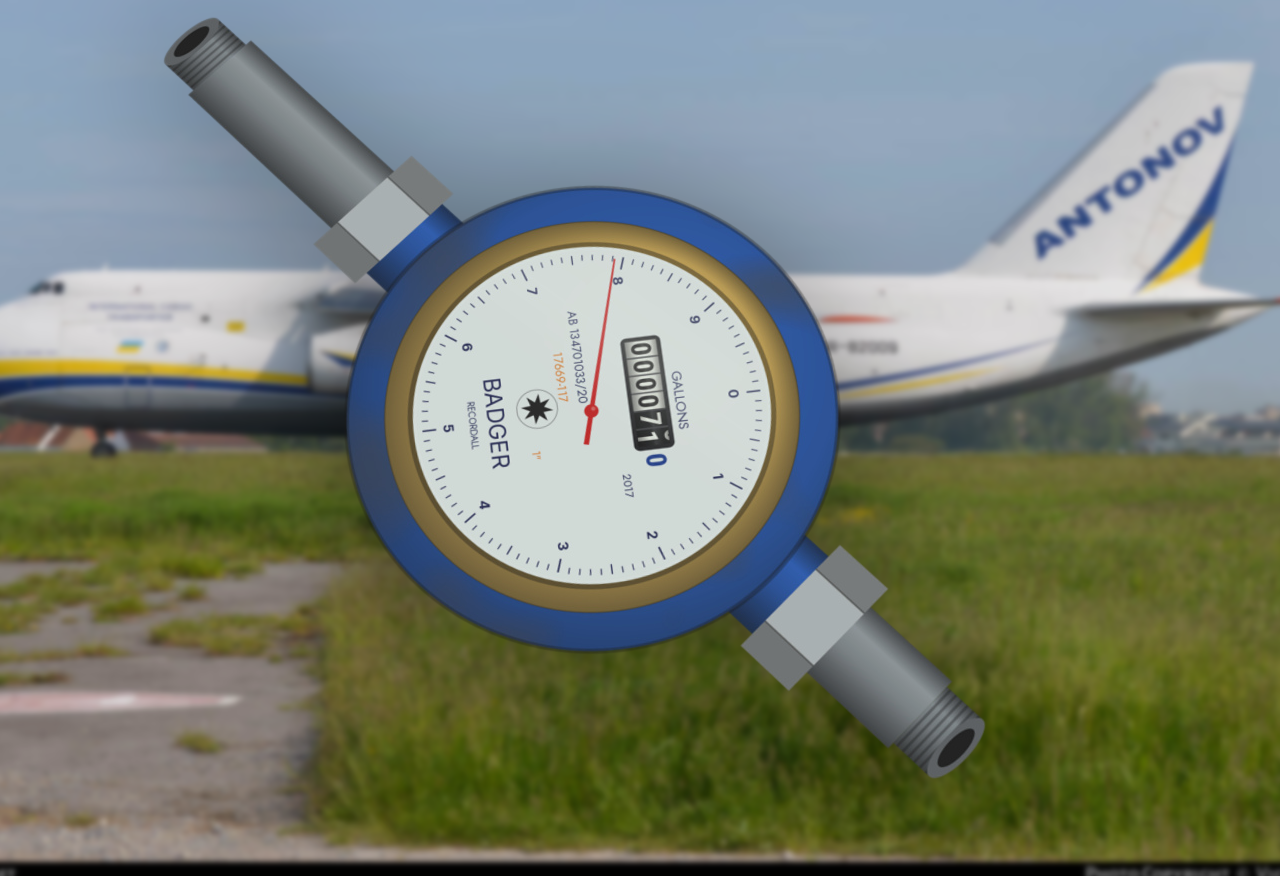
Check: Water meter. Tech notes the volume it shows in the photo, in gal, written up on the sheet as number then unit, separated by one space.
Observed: 707.9 gal
